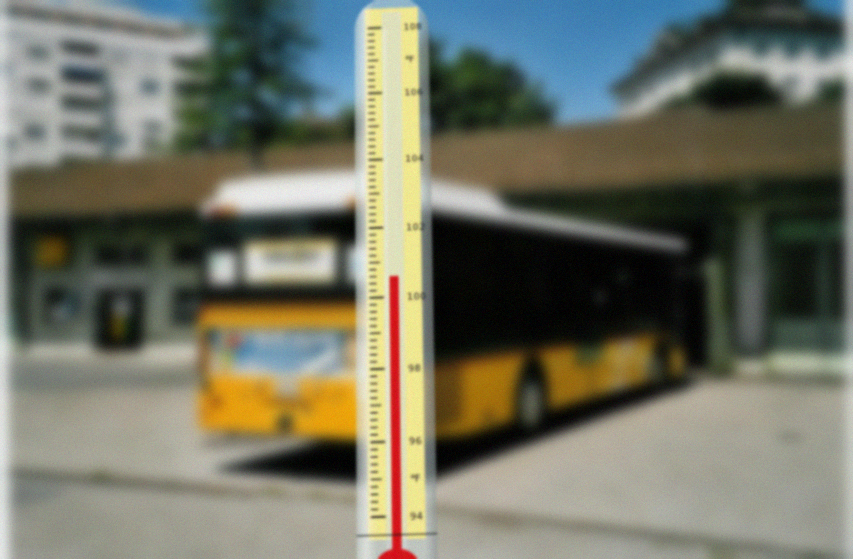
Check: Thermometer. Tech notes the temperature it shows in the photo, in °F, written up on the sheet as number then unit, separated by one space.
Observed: 100.6 °F
